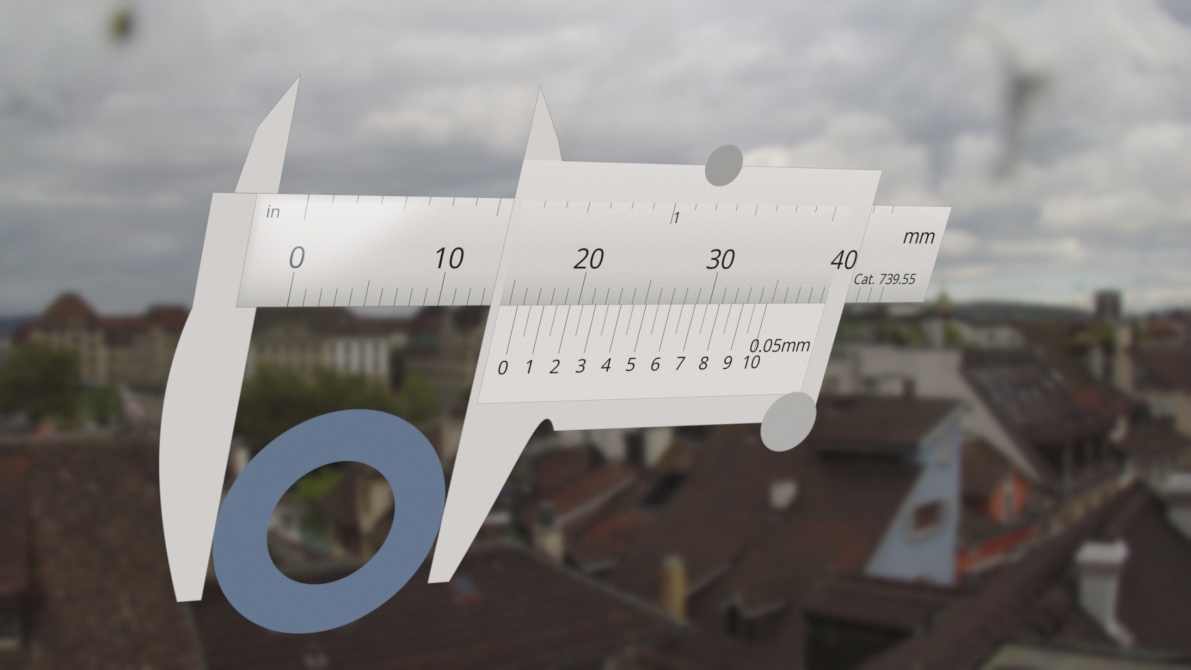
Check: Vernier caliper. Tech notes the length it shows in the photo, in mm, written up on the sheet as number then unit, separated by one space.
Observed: 15.6 mm
